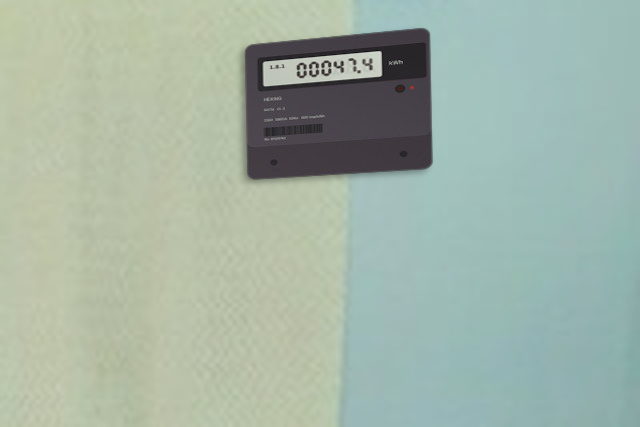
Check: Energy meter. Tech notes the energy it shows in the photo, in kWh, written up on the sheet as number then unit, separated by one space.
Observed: 47.4 kWh
